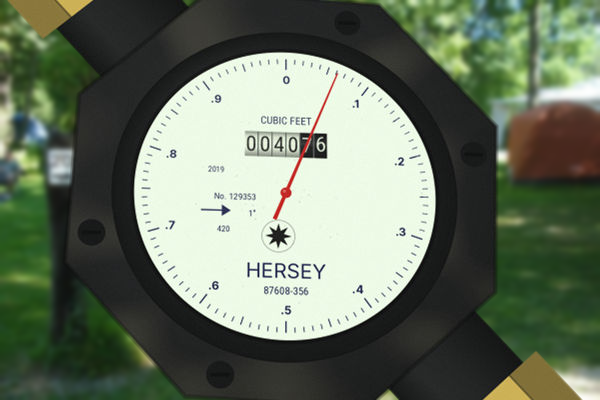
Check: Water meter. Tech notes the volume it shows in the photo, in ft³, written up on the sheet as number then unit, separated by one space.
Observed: 4076.06 ft³
